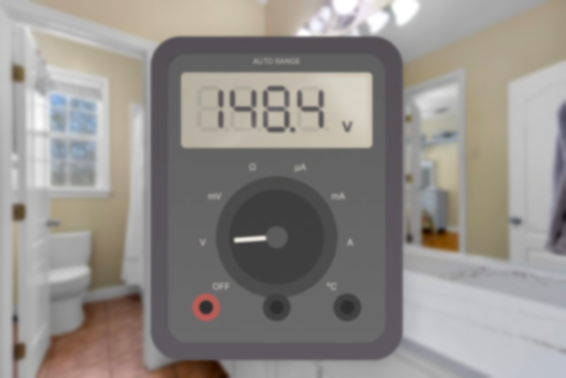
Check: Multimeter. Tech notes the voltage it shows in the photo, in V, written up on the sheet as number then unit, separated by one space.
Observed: 148.4 V
